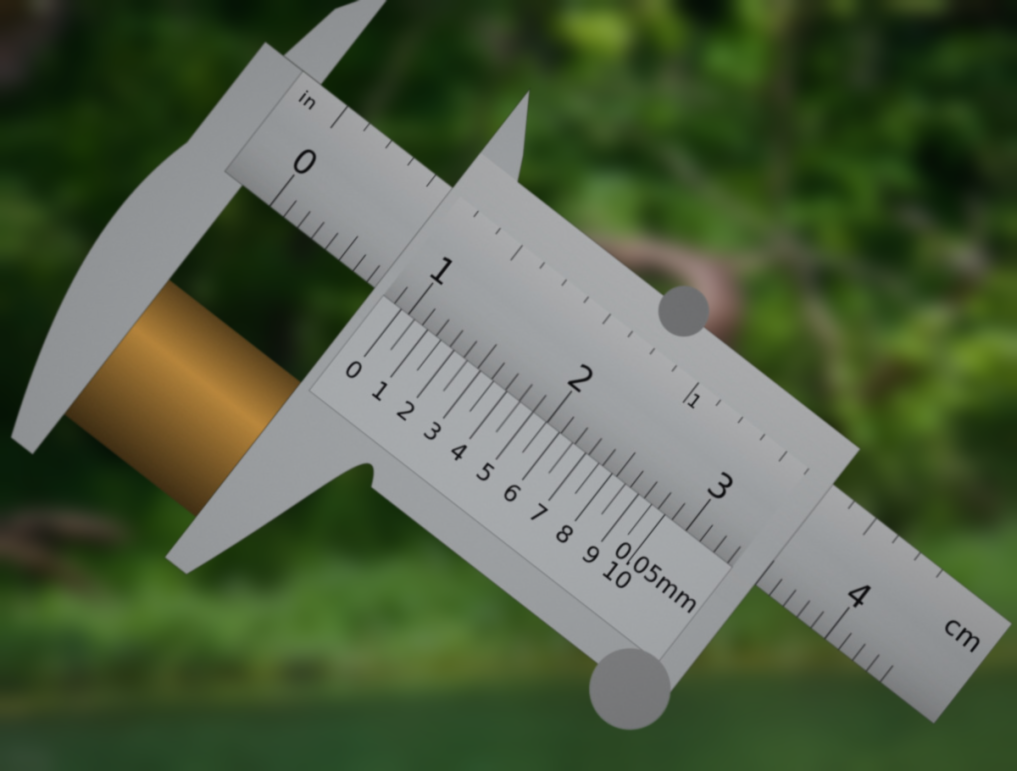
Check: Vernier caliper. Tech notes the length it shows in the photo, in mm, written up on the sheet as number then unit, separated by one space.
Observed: 9.5 mm
